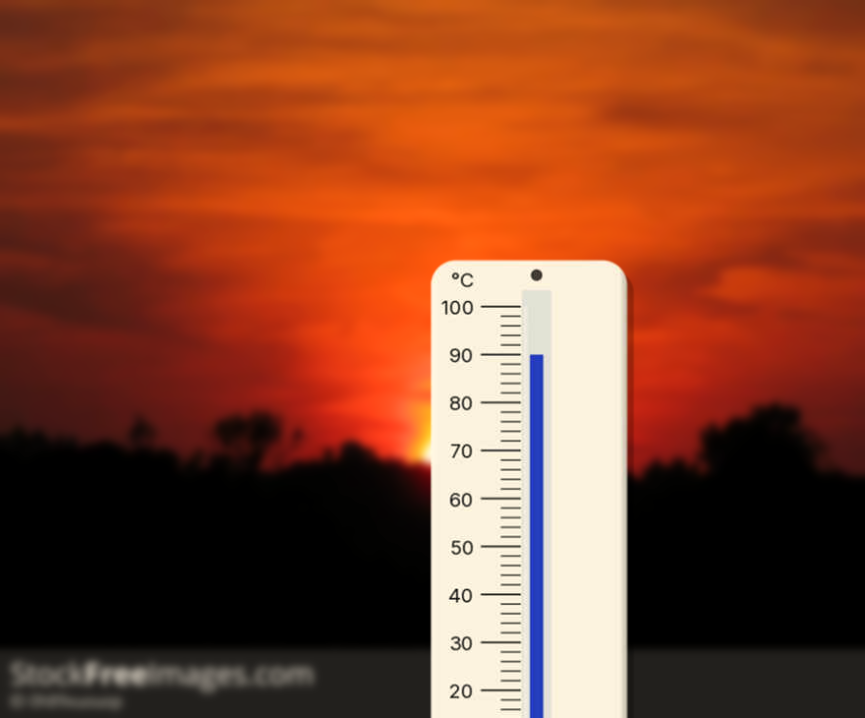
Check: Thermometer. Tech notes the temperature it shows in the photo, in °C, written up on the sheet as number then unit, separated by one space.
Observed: 90 °C
